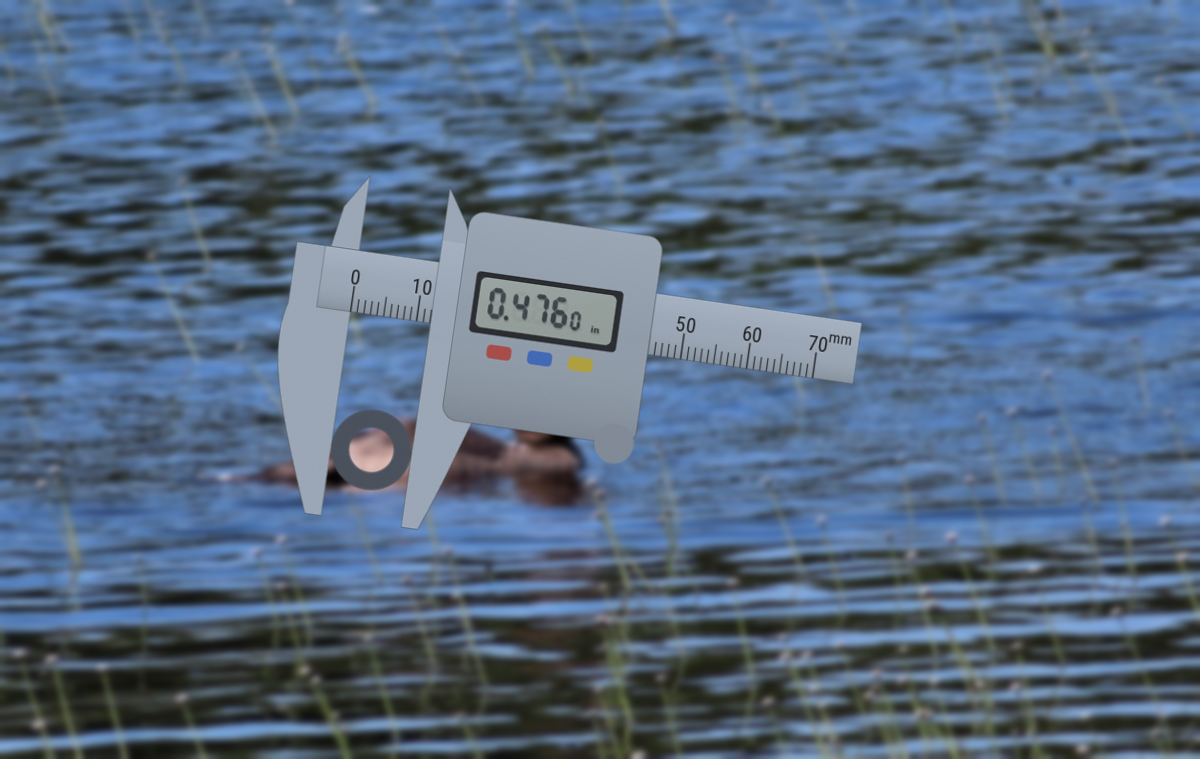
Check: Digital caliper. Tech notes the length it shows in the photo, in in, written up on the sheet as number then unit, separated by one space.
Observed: 0.4760 in
